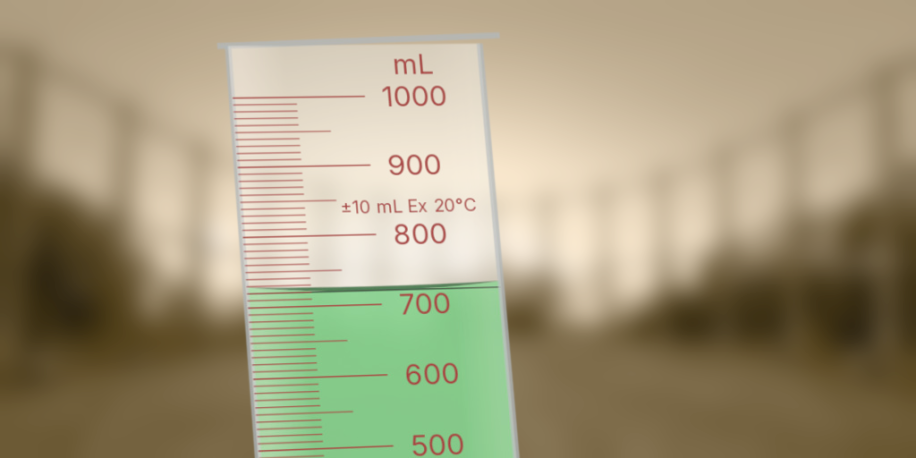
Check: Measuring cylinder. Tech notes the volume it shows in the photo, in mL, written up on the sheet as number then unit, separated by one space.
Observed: 720 mL
